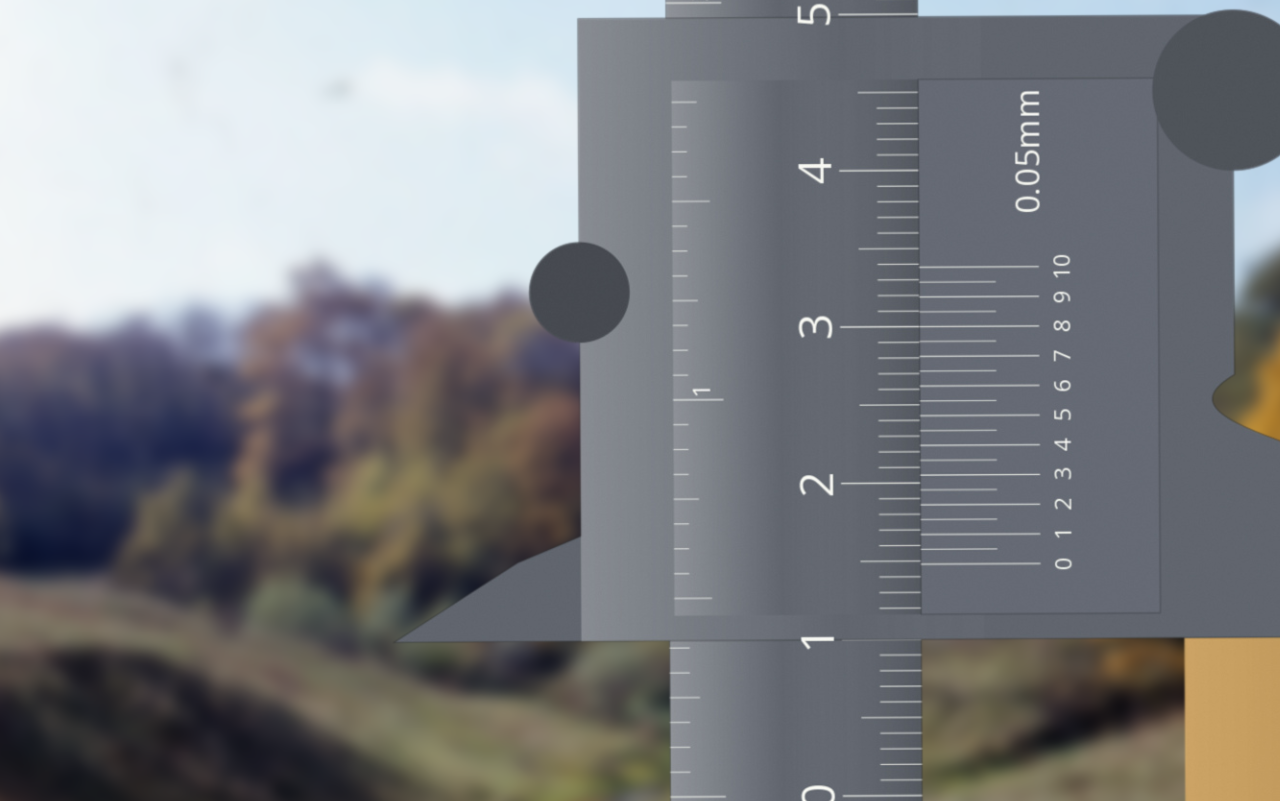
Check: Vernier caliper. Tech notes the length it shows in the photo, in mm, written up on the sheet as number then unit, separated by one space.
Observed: 14.8 mm
